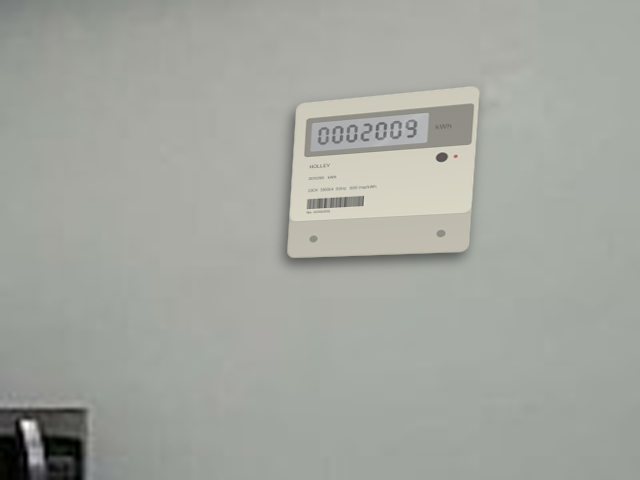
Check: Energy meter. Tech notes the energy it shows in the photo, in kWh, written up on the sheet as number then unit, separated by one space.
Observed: 2009 kWh
